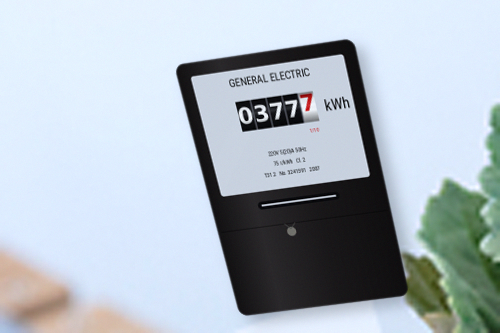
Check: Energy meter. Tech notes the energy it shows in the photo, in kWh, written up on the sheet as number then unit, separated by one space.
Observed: 377.7 kWh
